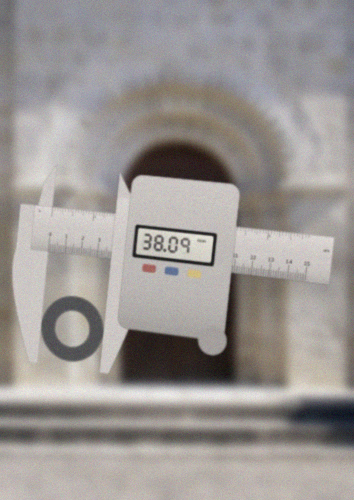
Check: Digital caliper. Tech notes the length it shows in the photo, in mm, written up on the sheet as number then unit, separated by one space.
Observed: 38.09 mm
